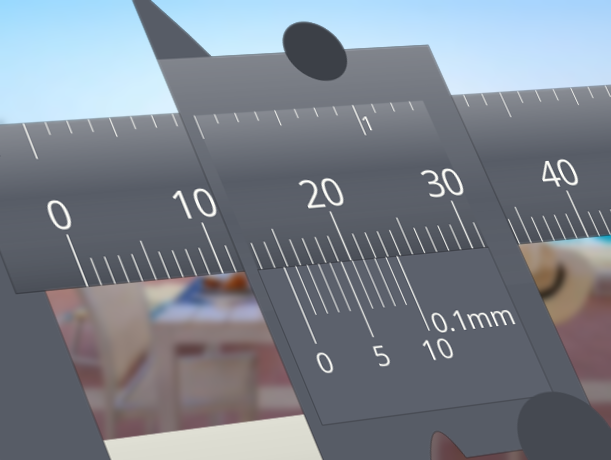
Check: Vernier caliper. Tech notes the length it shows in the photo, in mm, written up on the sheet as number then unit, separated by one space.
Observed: 14.7 mm
